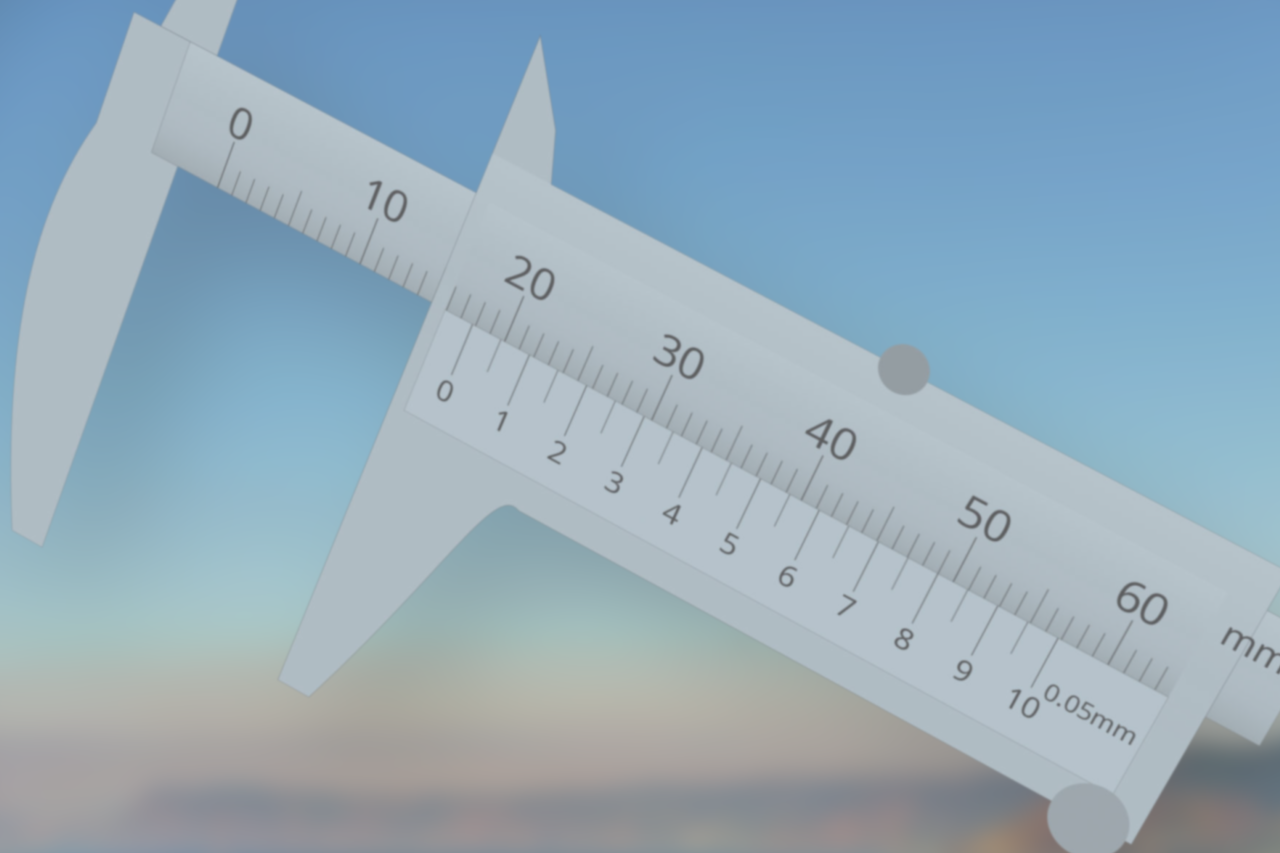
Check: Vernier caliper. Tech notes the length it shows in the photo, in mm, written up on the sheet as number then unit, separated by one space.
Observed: 17.8 mm
